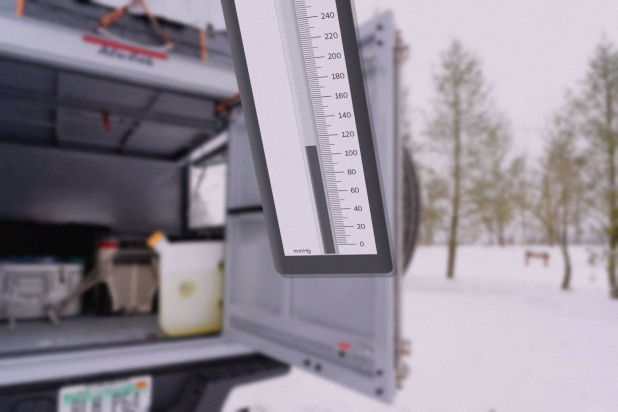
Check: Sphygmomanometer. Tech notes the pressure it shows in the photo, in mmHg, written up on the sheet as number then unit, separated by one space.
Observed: 110 mmHg
